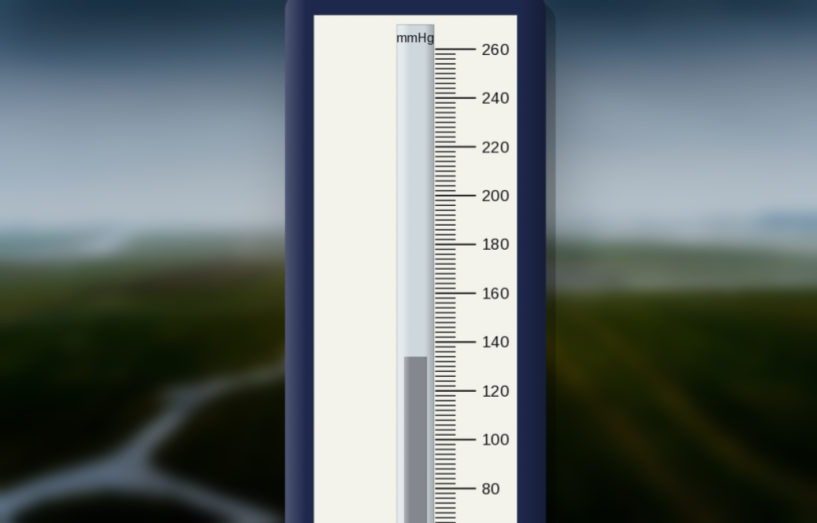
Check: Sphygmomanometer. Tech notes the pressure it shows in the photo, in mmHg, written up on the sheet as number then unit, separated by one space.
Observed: 134 mmHg
